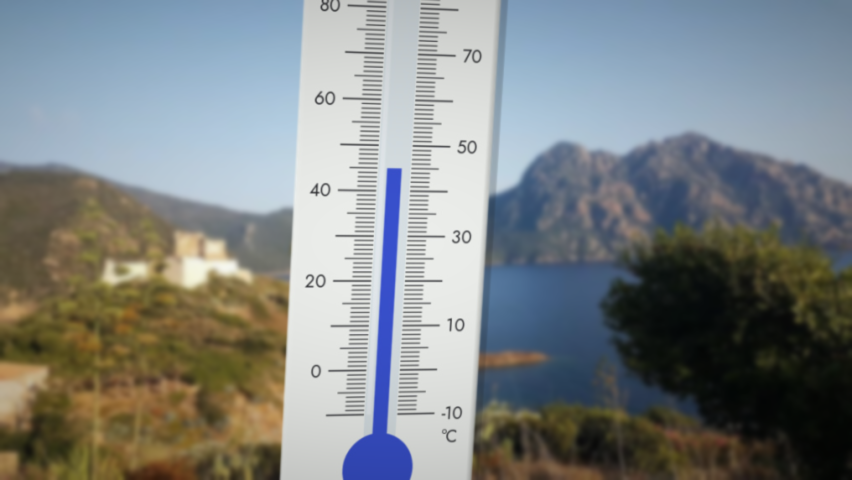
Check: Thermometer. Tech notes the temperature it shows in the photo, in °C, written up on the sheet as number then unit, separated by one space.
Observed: 45 °C
